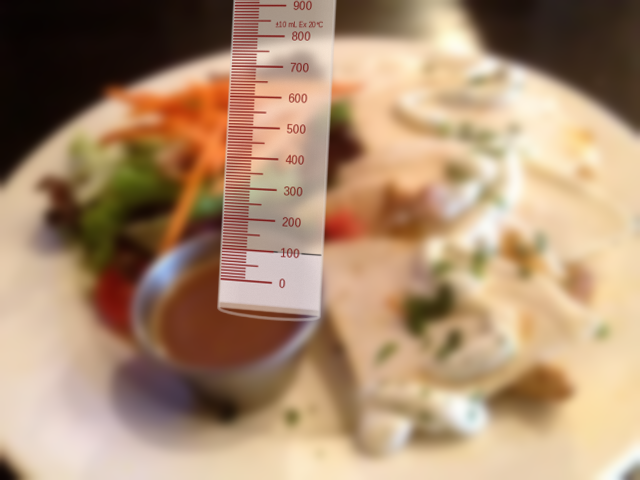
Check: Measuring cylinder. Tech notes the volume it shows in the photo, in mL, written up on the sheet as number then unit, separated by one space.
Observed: 100 mL
